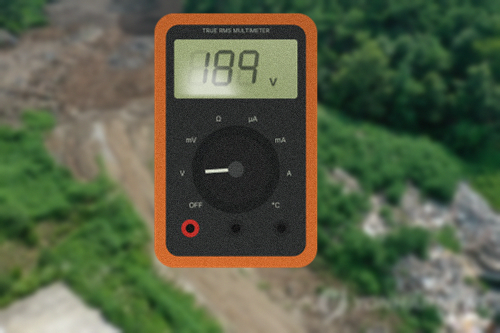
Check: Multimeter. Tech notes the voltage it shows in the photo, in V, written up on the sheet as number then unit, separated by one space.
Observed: 189 V
